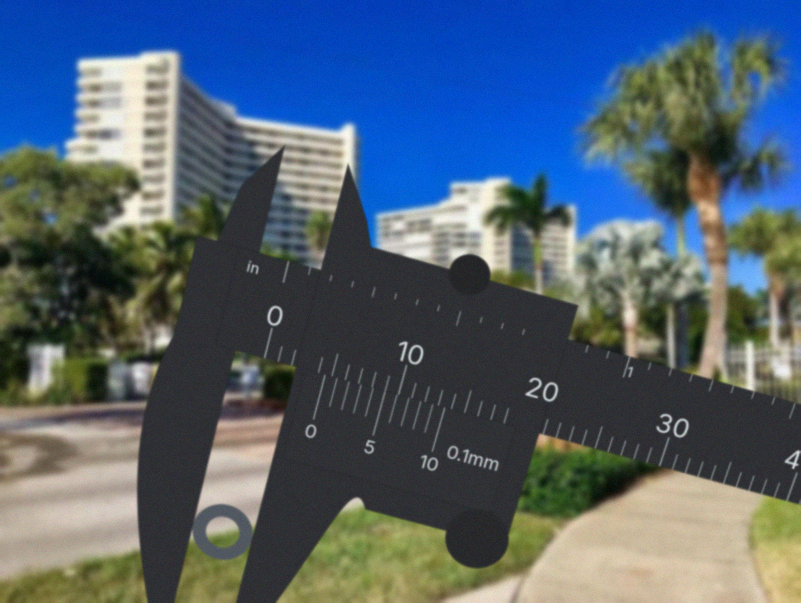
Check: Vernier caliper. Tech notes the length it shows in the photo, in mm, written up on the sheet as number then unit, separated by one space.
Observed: 4.5 mm
